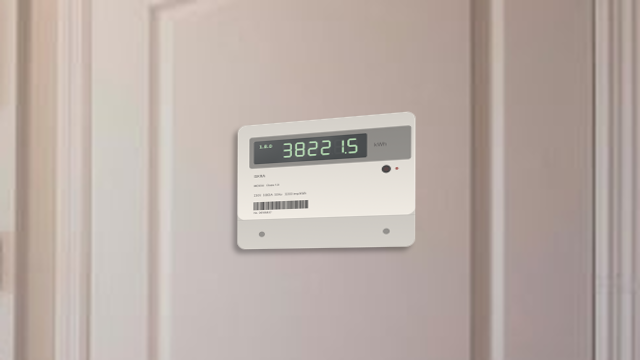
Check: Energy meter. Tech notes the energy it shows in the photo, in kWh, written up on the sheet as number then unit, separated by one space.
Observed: 38221.5 kWh
